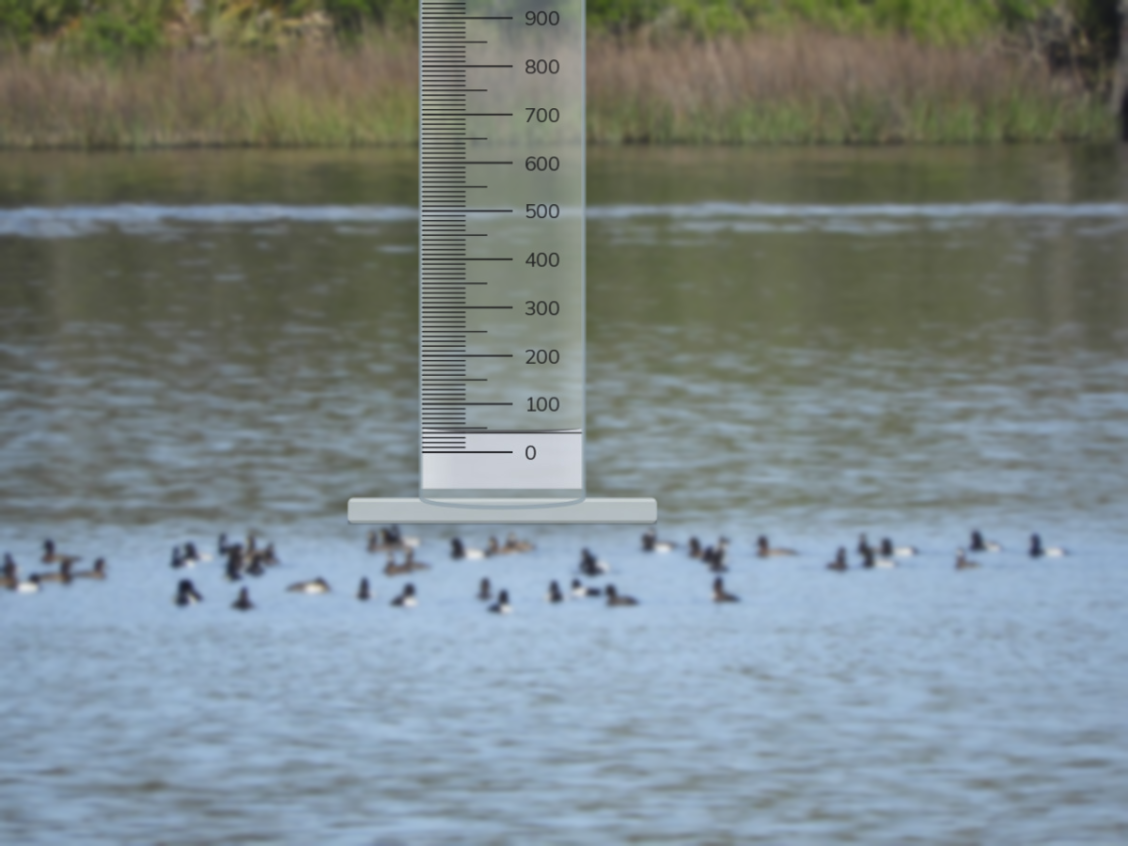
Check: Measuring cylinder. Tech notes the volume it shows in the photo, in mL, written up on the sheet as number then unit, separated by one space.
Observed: 40 mL
